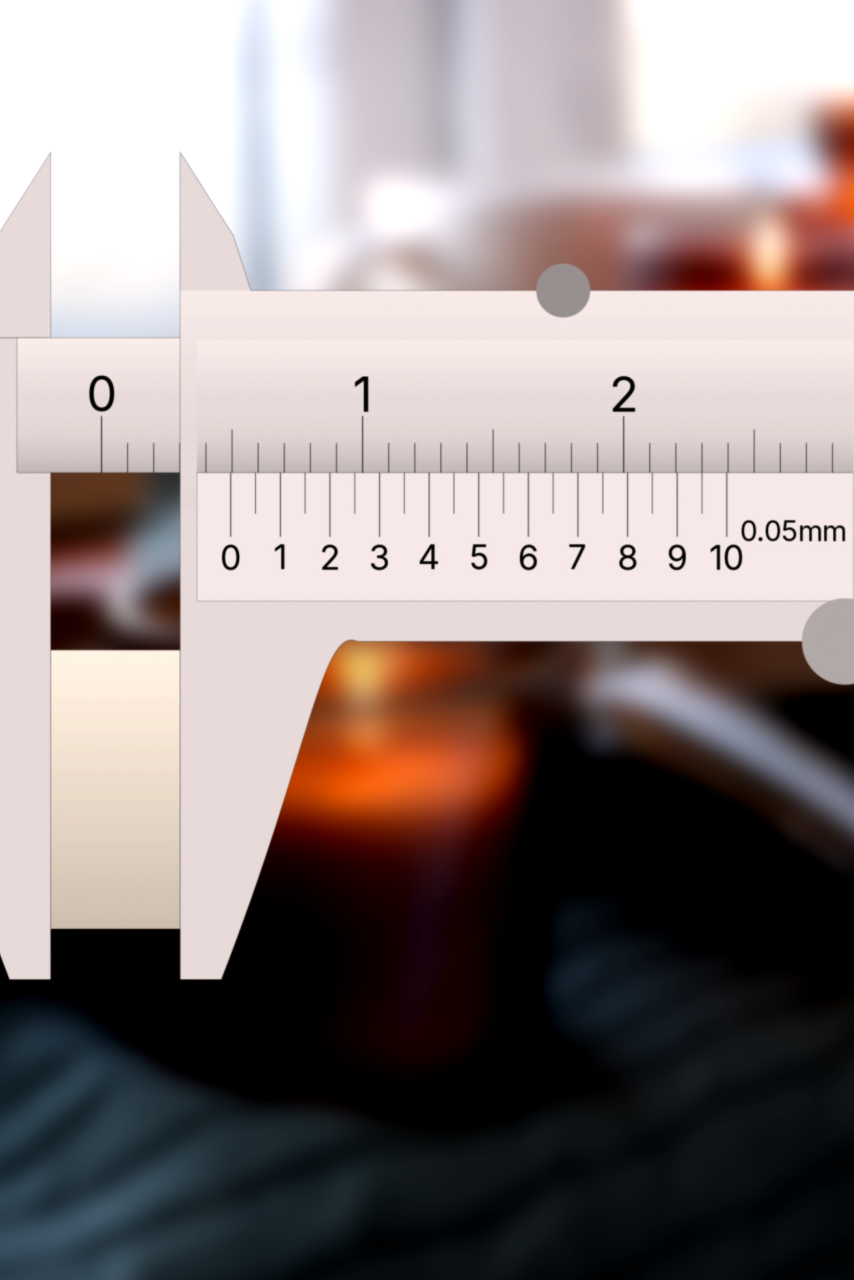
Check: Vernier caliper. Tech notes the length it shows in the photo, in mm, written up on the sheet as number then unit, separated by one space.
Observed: 4.95 mm
